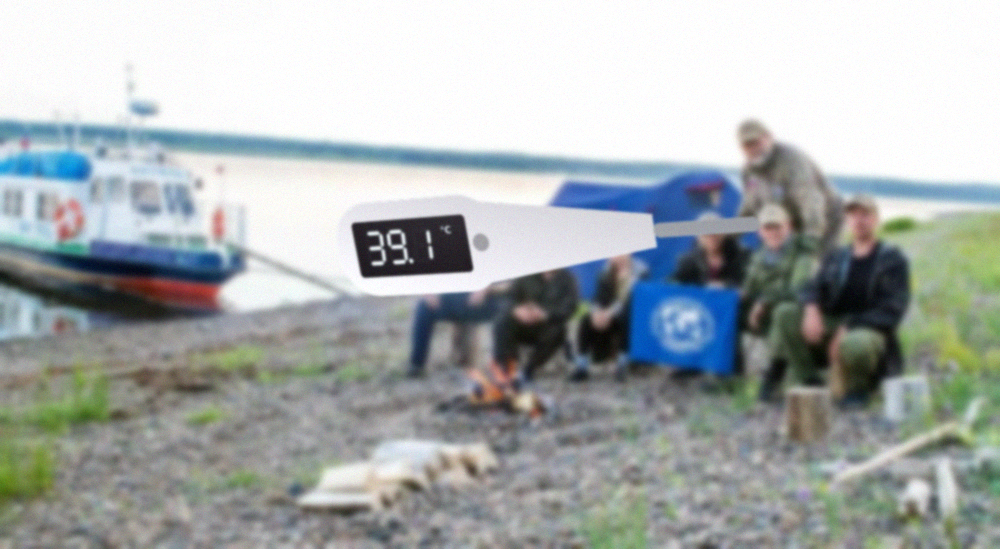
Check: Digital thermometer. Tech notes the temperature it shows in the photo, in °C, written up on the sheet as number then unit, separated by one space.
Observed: 39.1 °C
